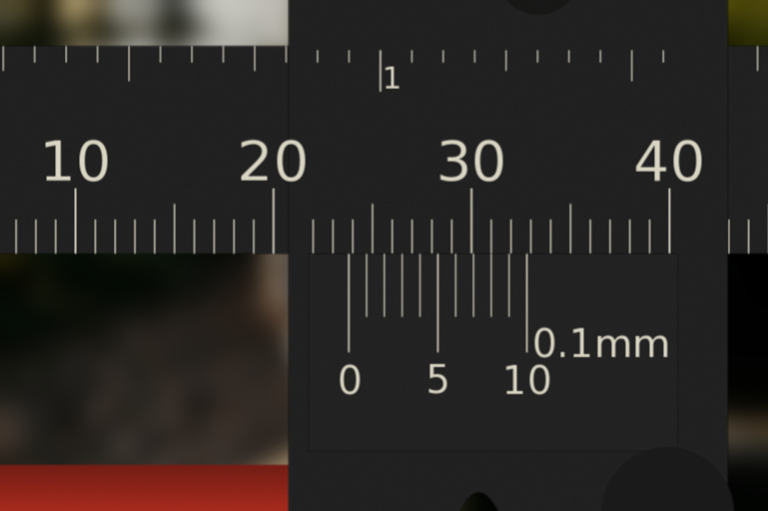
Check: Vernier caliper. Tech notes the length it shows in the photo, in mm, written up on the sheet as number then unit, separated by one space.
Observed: 23.8 mm
